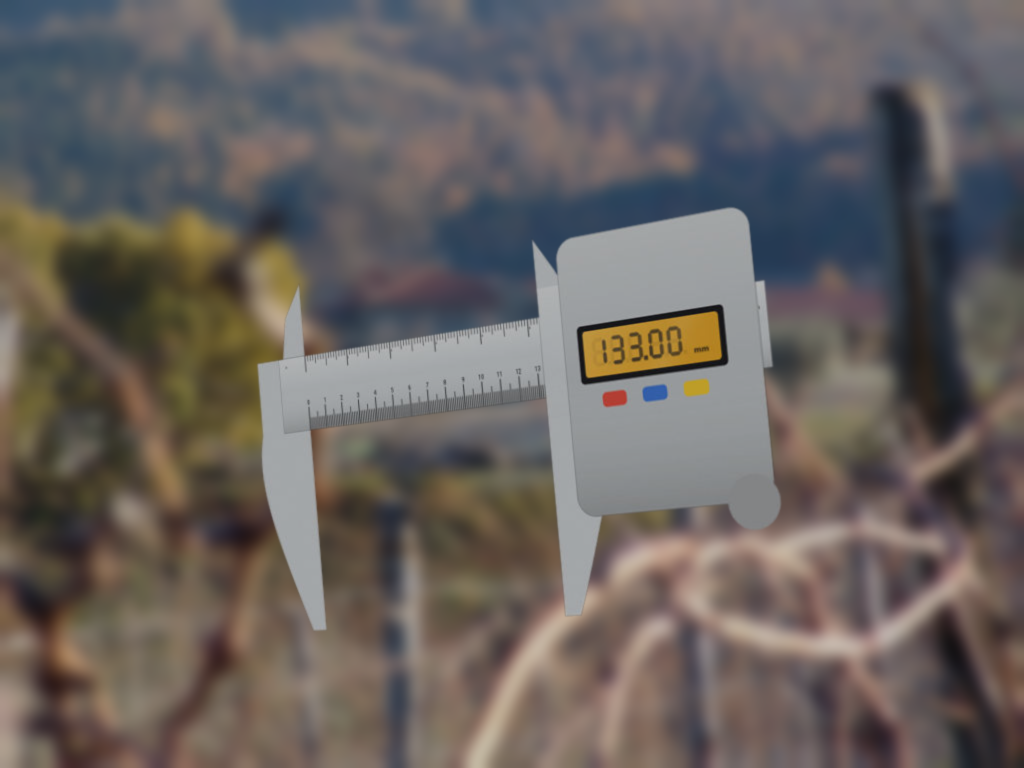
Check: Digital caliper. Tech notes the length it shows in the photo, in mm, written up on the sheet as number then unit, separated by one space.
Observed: 133.00 mm
